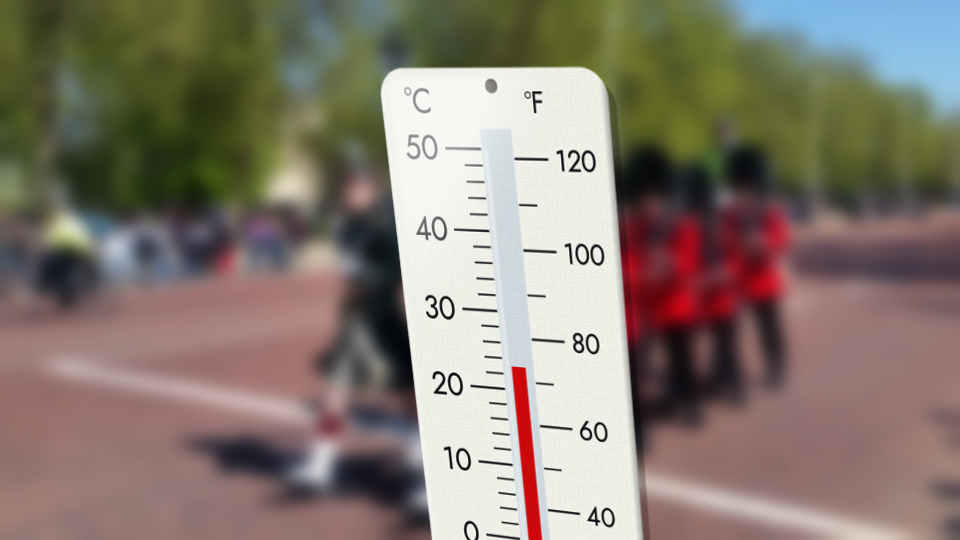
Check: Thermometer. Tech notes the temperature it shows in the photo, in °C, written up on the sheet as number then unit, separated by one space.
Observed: 23 °C
